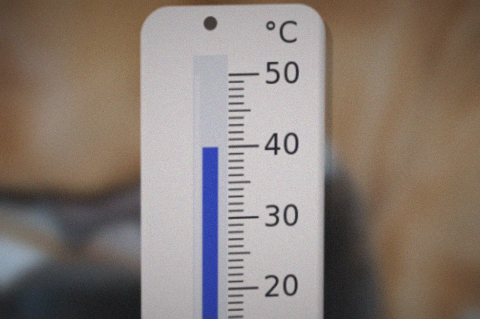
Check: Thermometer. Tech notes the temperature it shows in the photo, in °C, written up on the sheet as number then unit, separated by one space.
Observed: 40 °C
